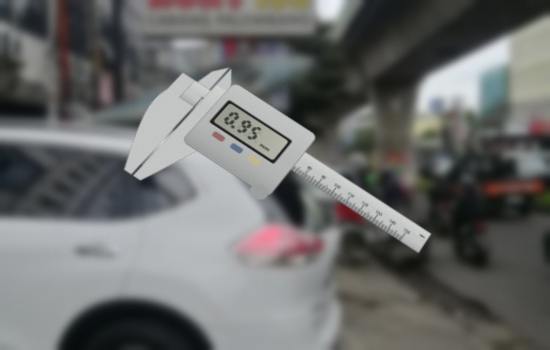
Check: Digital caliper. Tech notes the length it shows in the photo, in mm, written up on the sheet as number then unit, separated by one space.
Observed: 0.95 mm
